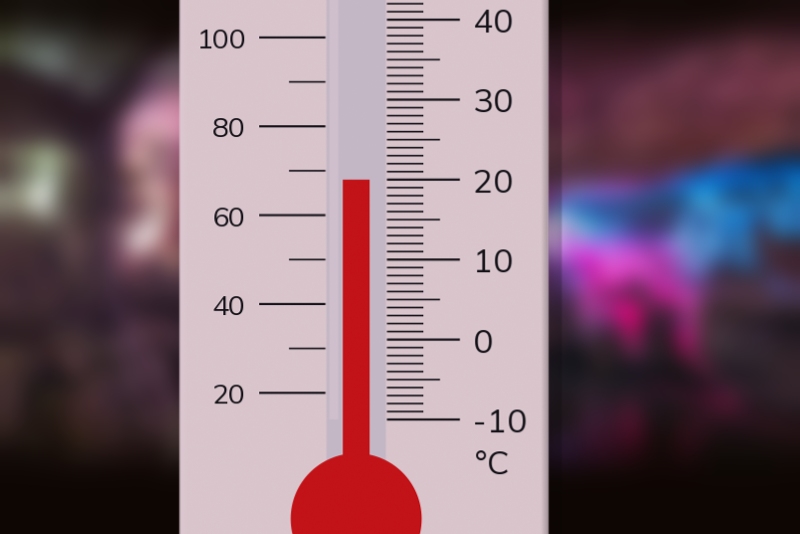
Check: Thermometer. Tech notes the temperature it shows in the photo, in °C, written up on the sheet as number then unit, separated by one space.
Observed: 20 °C
